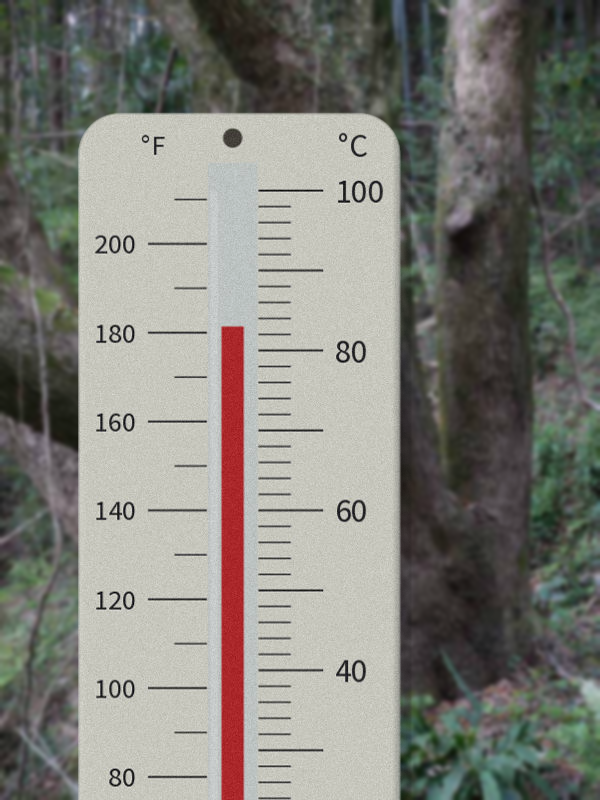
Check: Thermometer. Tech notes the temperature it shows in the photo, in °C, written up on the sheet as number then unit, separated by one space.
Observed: 83 °C
